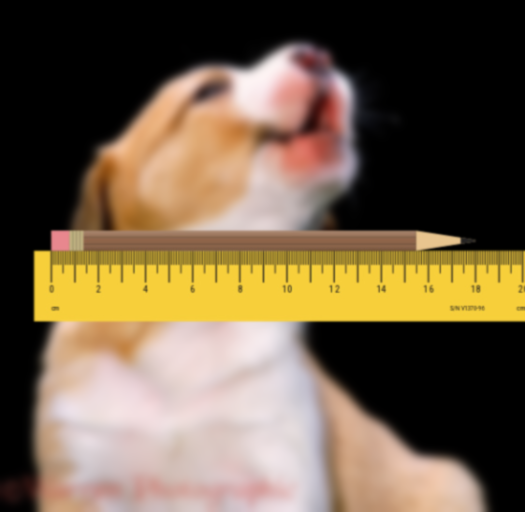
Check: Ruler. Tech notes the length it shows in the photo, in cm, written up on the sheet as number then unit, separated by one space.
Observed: 18 cm
